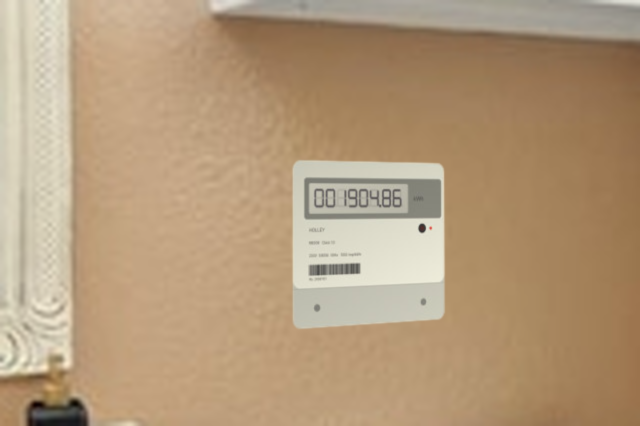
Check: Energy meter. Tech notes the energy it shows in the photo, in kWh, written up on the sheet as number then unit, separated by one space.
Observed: 1904.86 kWh
